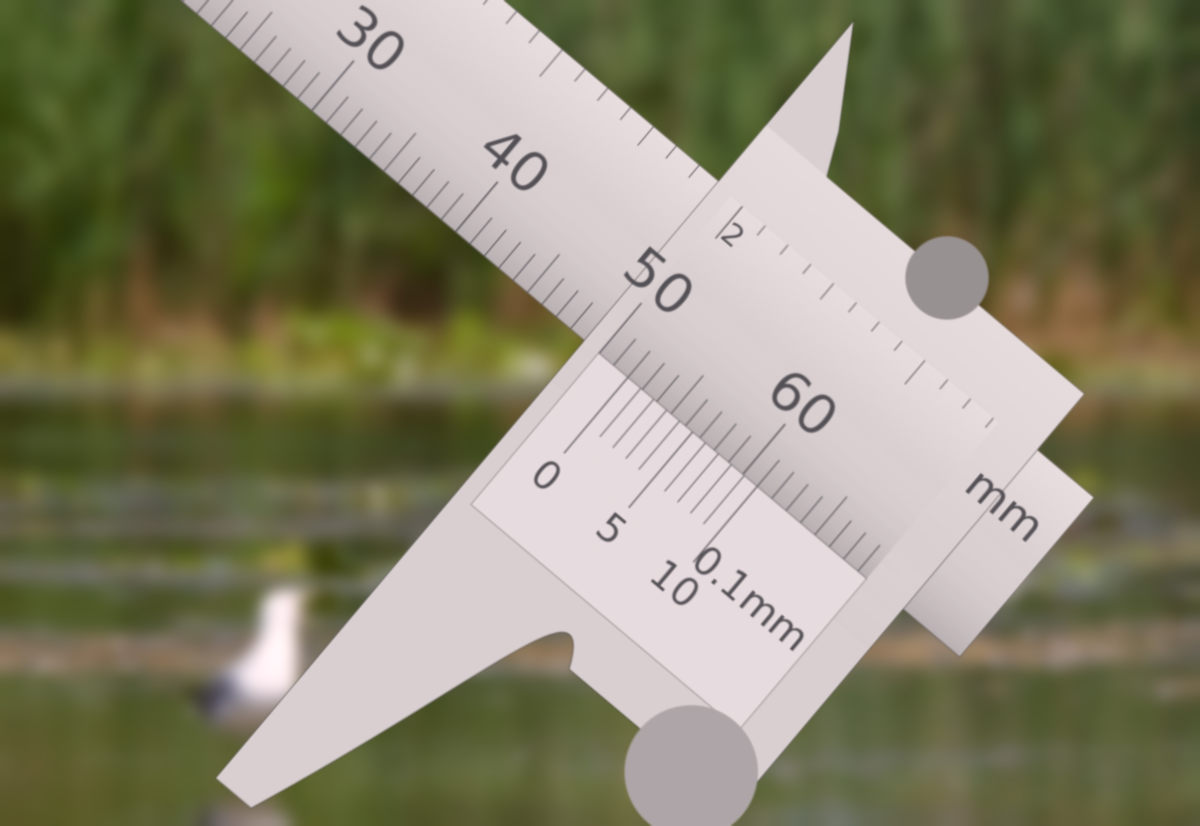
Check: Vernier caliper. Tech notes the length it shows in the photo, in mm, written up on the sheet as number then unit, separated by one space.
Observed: 52.0 mm
